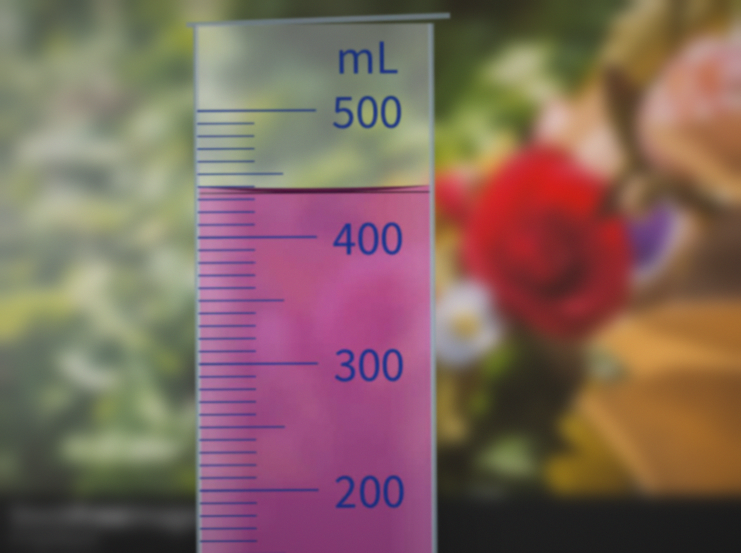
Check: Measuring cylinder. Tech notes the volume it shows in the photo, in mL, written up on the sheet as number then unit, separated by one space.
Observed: 435 mL
